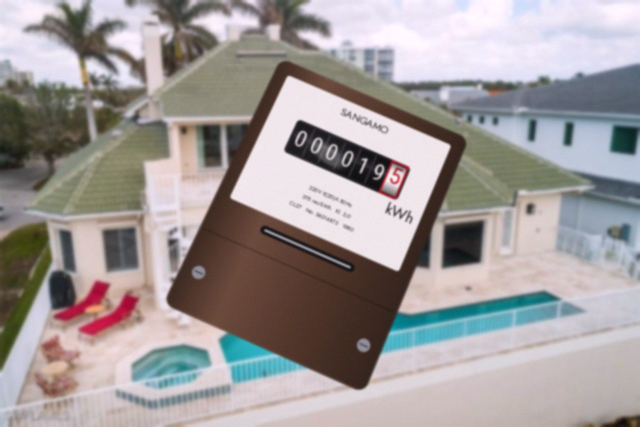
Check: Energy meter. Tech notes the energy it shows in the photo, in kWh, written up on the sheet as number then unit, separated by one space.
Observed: 19.5 kWh
